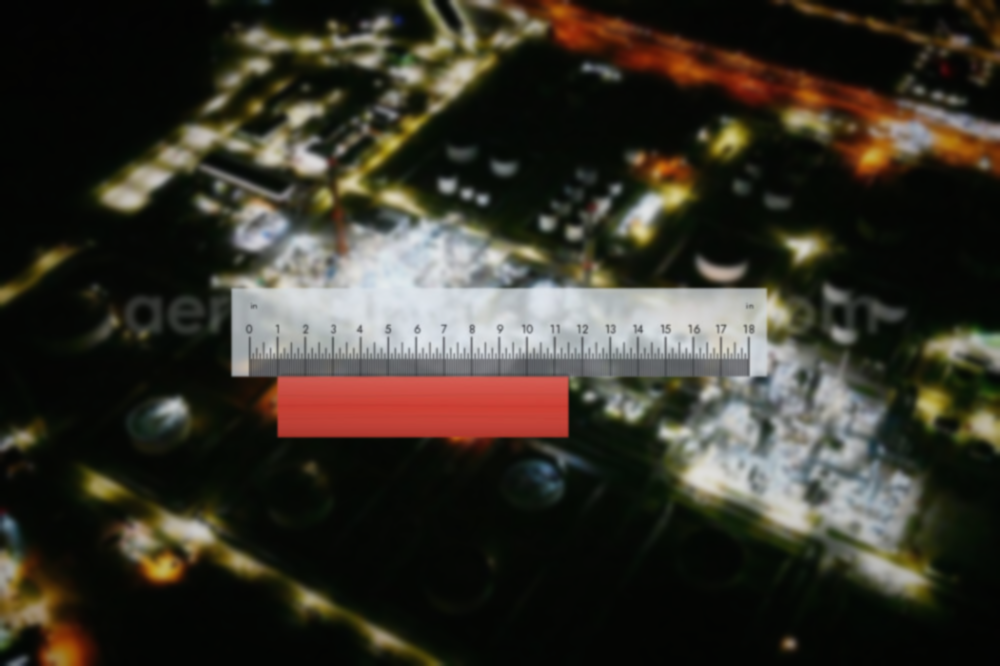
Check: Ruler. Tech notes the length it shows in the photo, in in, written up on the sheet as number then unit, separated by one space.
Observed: 10.5 in
